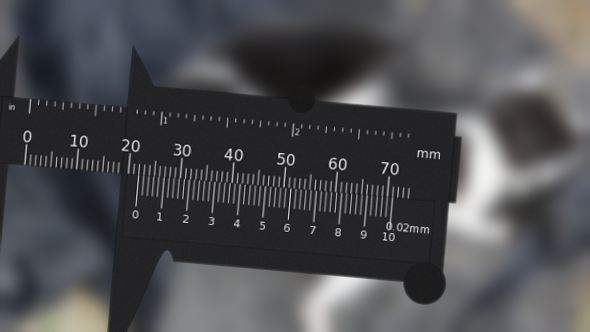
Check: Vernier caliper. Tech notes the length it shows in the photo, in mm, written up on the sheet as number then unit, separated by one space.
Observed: 22.0 mm
